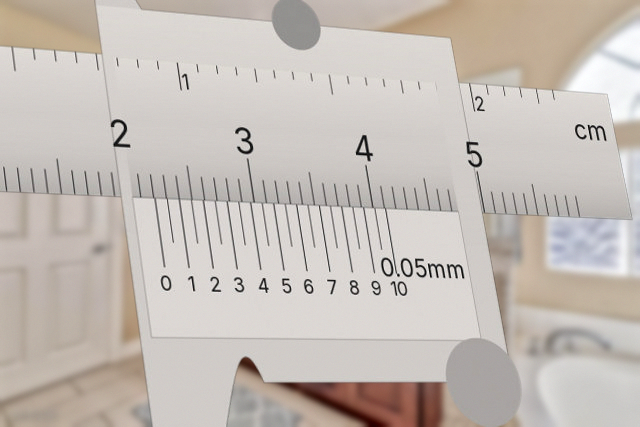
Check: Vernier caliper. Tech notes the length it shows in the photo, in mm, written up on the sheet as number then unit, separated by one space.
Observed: 22.1 mm
